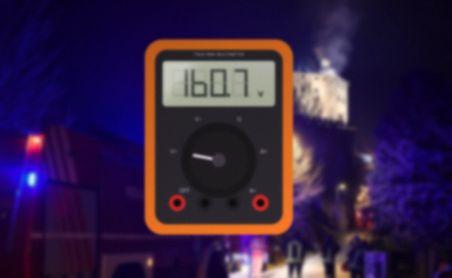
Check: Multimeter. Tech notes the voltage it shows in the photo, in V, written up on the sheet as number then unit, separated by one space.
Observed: 160.7 V
